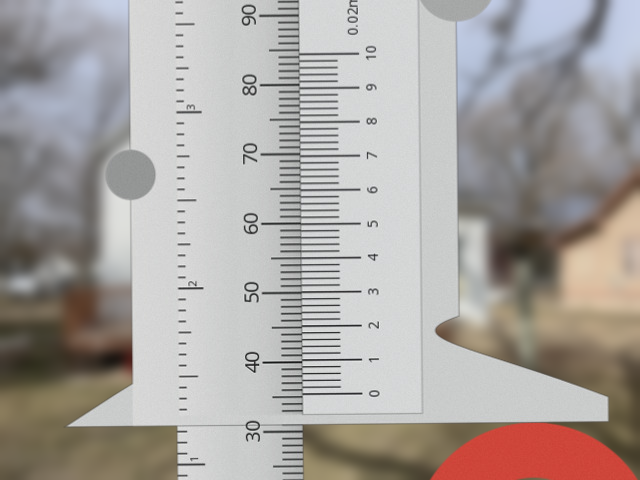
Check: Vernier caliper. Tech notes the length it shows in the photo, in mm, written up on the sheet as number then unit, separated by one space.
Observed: 35.4 mm
